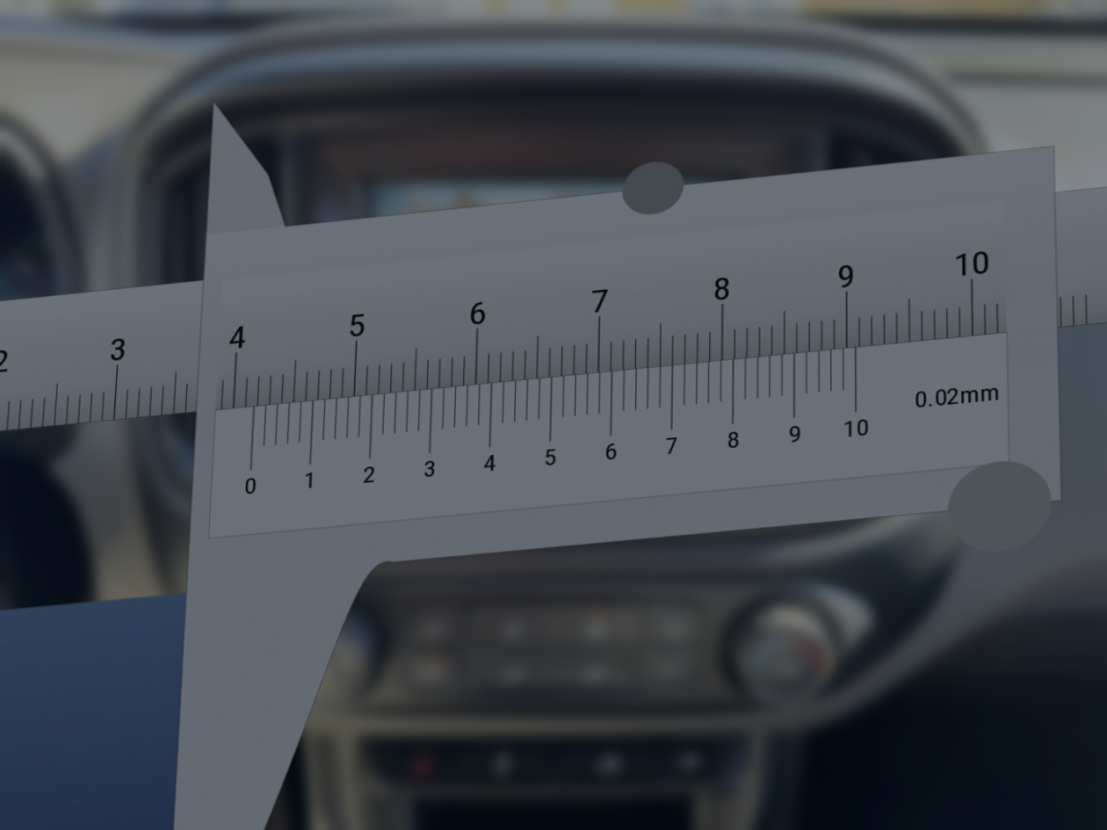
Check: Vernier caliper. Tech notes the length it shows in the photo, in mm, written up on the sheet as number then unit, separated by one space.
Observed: 41.7 mm
